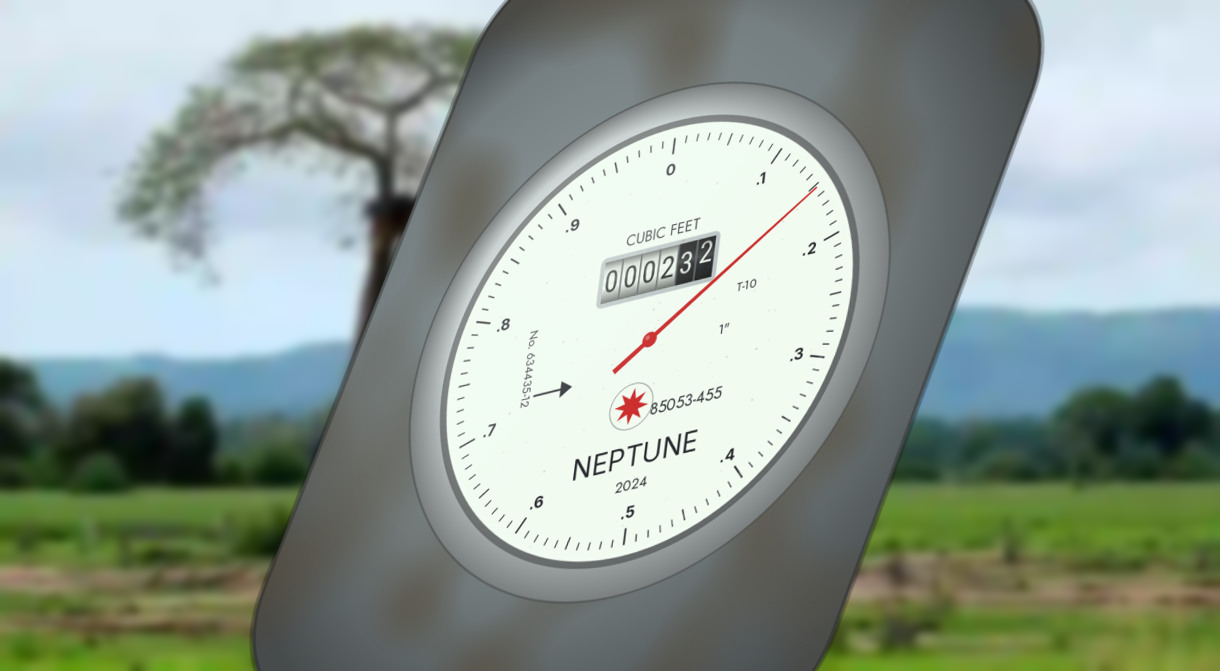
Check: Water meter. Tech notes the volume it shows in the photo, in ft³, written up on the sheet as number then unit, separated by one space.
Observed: 232.15 ft³
